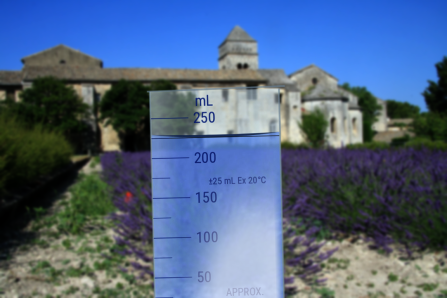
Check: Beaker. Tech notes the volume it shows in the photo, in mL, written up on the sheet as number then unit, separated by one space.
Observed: 225 mL
